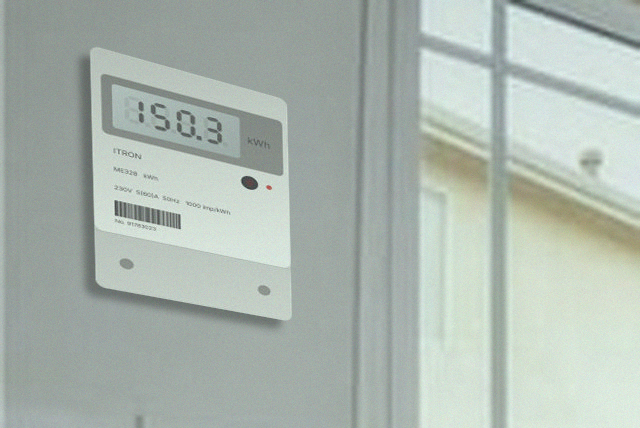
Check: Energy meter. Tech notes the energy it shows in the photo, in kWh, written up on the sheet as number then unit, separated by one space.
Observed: 150.3 kWh
